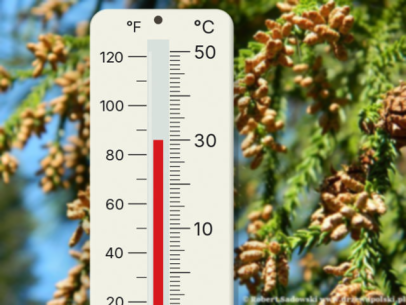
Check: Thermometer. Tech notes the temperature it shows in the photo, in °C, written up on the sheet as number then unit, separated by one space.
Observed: 30 °C
